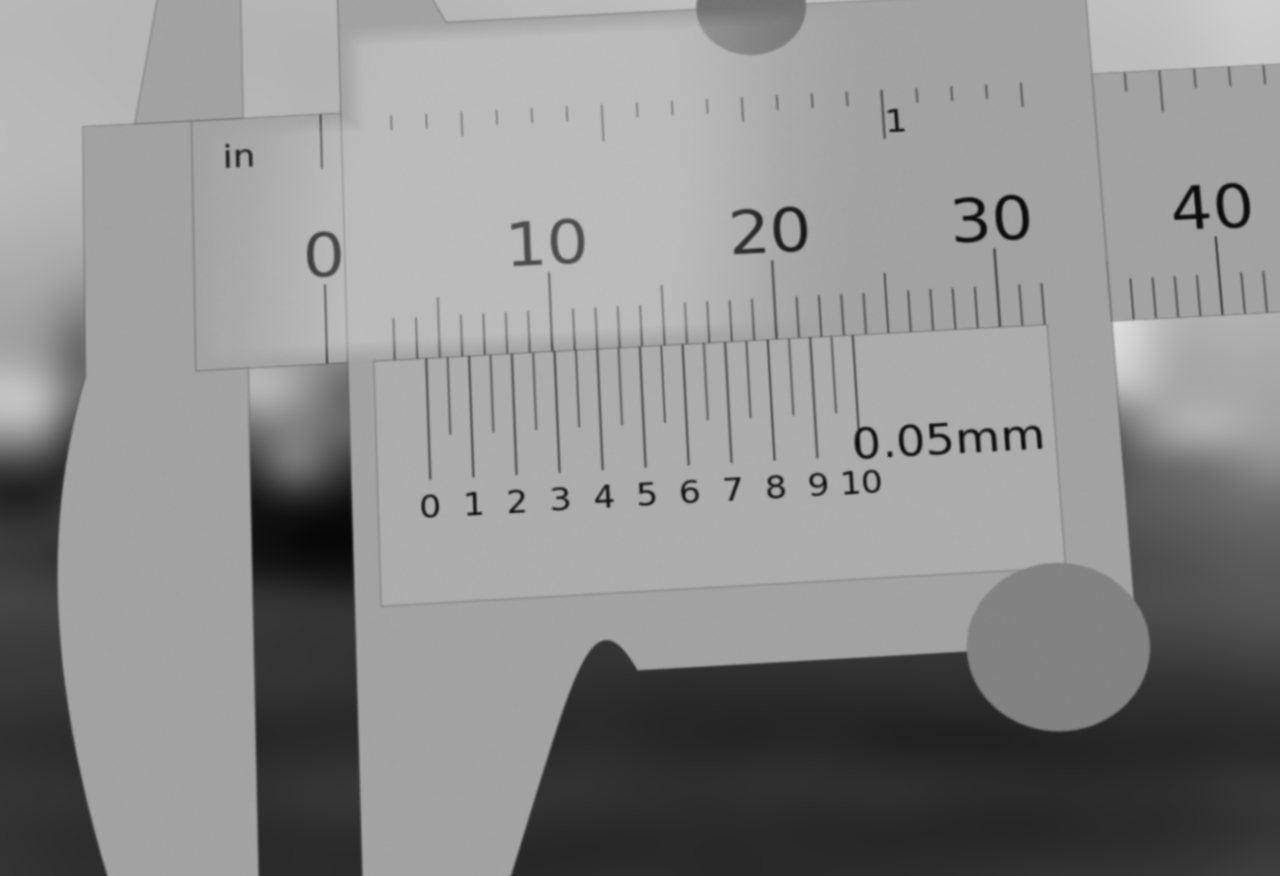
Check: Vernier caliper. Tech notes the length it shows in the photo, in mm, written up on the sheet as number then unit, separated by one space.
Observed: 4.4 mm
